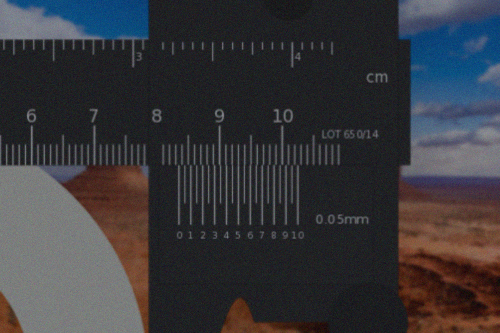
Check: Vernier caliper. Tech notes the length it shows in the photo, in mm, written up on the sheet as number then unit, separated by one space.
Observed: 83.5 mm
